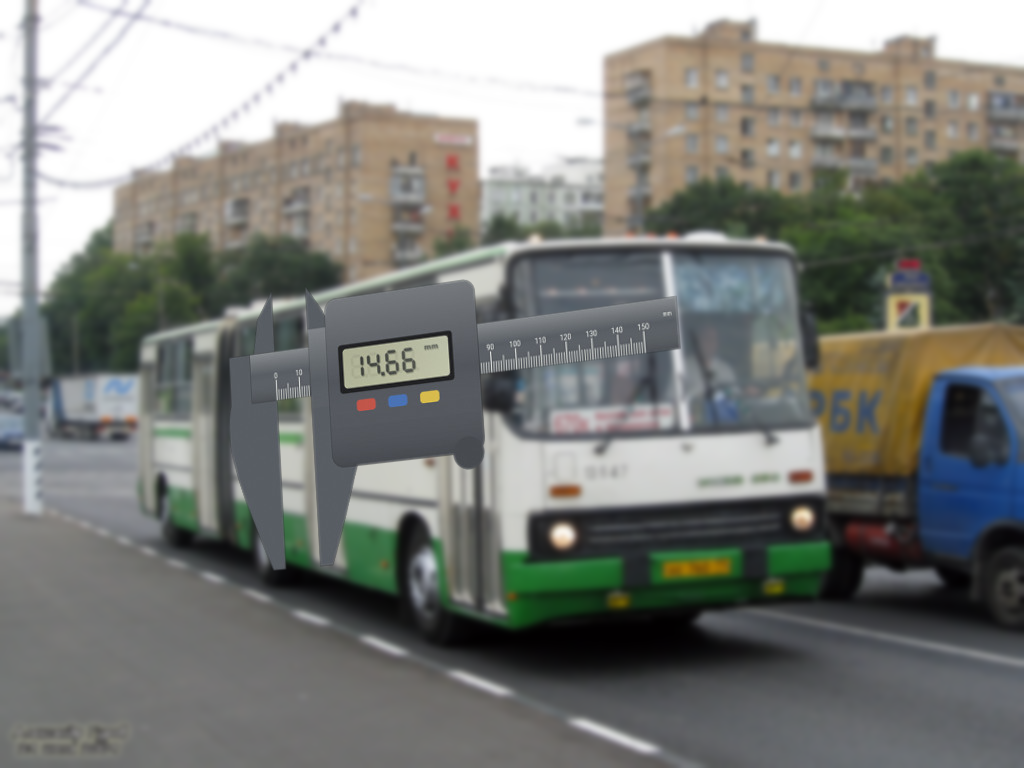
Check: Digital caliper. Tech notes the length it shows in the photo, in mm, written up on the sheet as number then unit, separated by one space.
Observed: 14.66 mm
